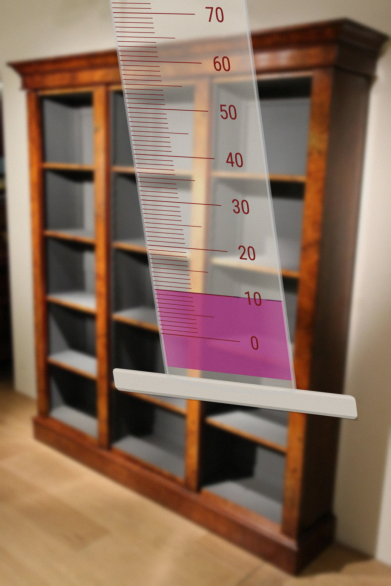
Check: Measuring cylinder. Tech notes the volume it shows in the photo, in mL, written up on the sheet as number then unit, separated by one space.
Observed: 10 mL
